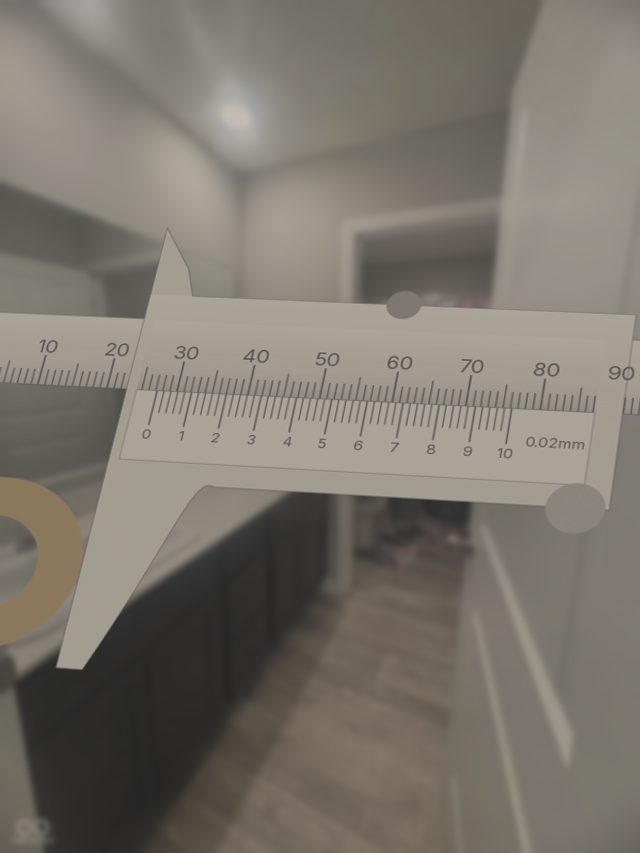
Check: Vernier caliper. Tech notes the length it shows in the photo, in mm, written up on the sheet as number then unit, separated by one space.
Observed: 27.2 mm
